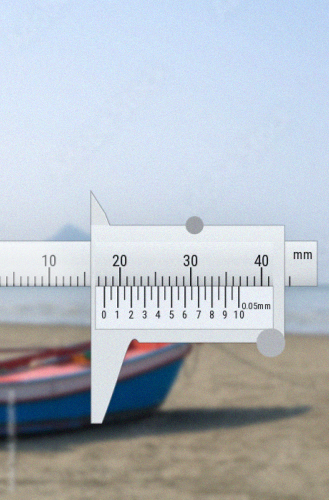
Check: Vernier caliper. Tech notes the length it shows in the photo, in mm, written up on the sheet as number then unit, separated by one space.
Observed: 17.8 mm
